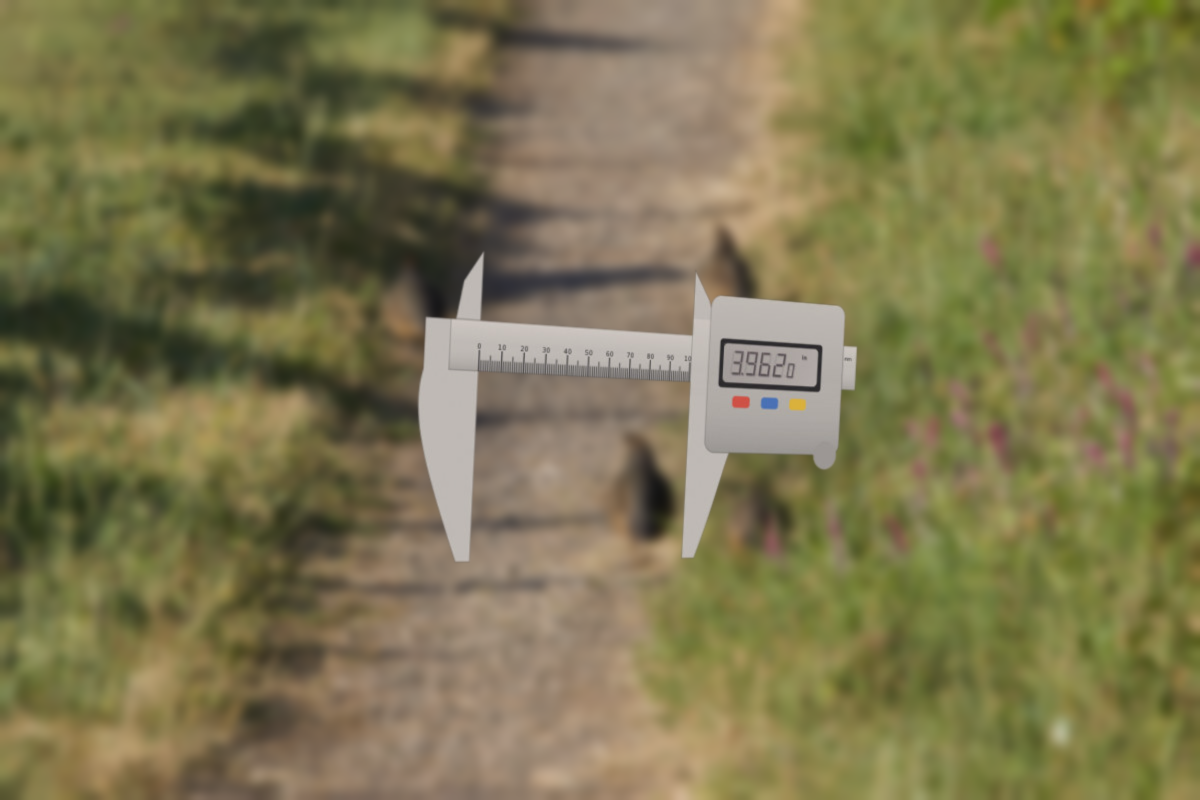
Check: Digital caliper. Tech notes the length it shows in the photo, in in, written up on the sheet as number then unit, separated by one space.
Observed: 3.9620 in
